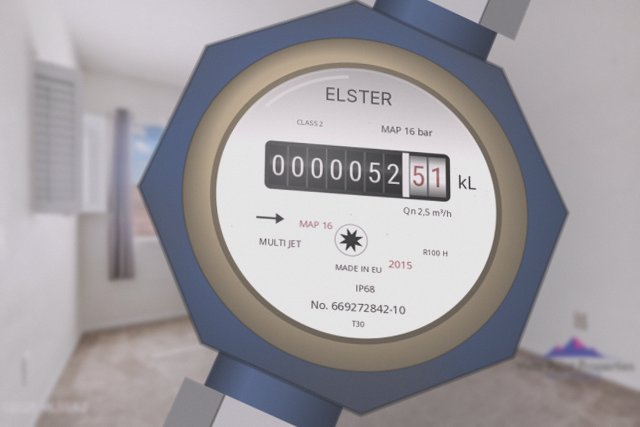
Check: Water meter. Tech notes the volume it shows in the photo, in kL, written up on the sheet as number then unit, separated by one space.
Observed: 52.51 kL
